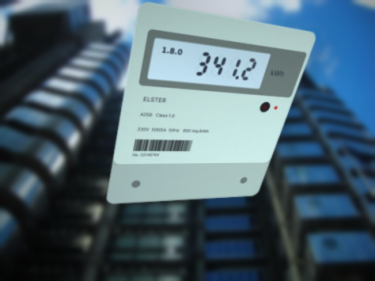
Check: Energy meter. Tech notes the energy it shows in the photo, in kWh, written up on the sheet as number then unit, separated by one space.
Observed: 341.2 kWh
